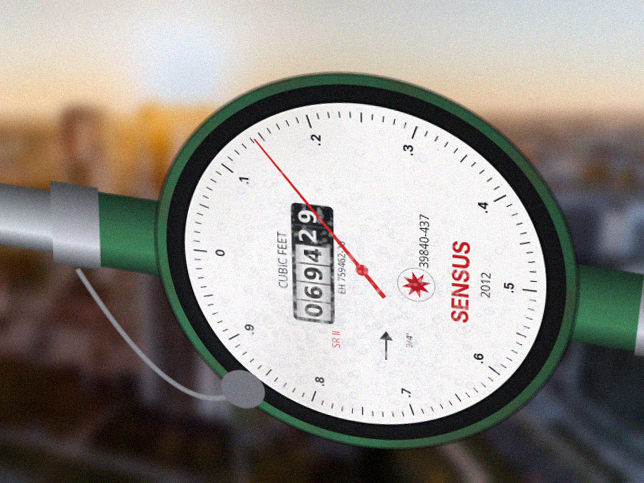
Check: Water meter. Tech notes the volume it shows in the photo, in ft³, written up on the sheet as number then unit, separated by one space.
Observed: 69429.14 ft³
